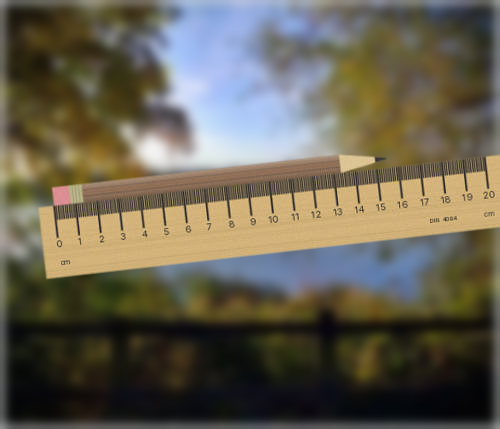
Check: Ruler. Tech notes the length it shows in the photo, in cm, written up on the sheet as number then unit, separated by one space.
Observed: 15.5 cm
